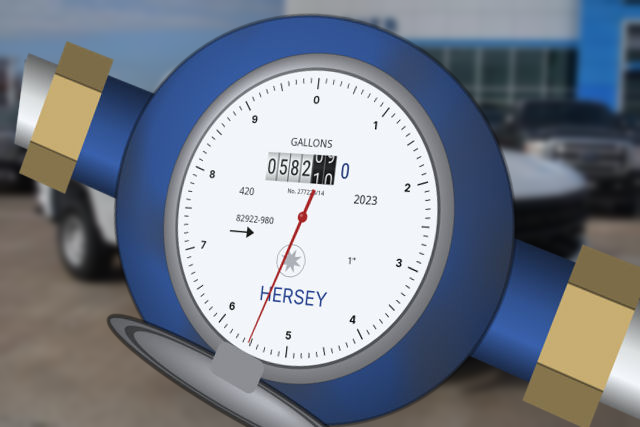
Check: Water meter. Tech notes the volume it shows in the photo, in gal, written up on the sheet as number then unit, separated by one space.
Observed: 582095.5 gal
